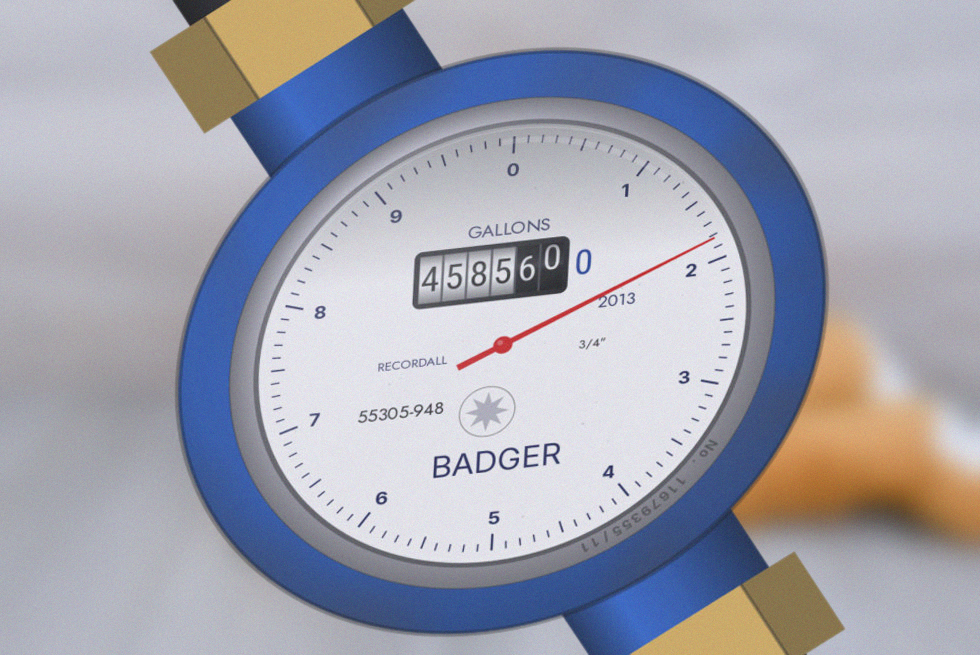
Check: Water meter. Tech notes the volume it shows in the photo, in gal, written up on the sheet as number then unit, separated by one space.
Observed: 4585601.8 gal
